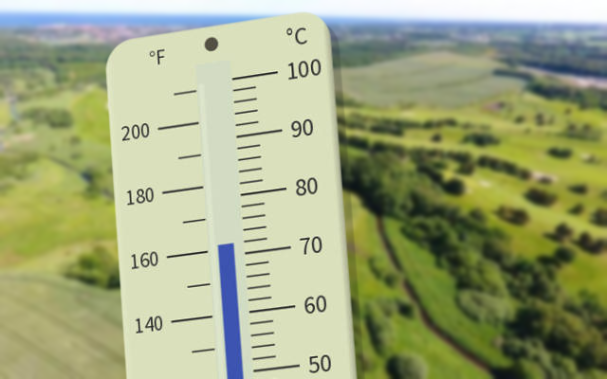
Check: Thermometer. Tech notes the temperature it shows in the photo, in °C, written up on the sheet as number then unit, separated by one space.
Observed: 72 °C
